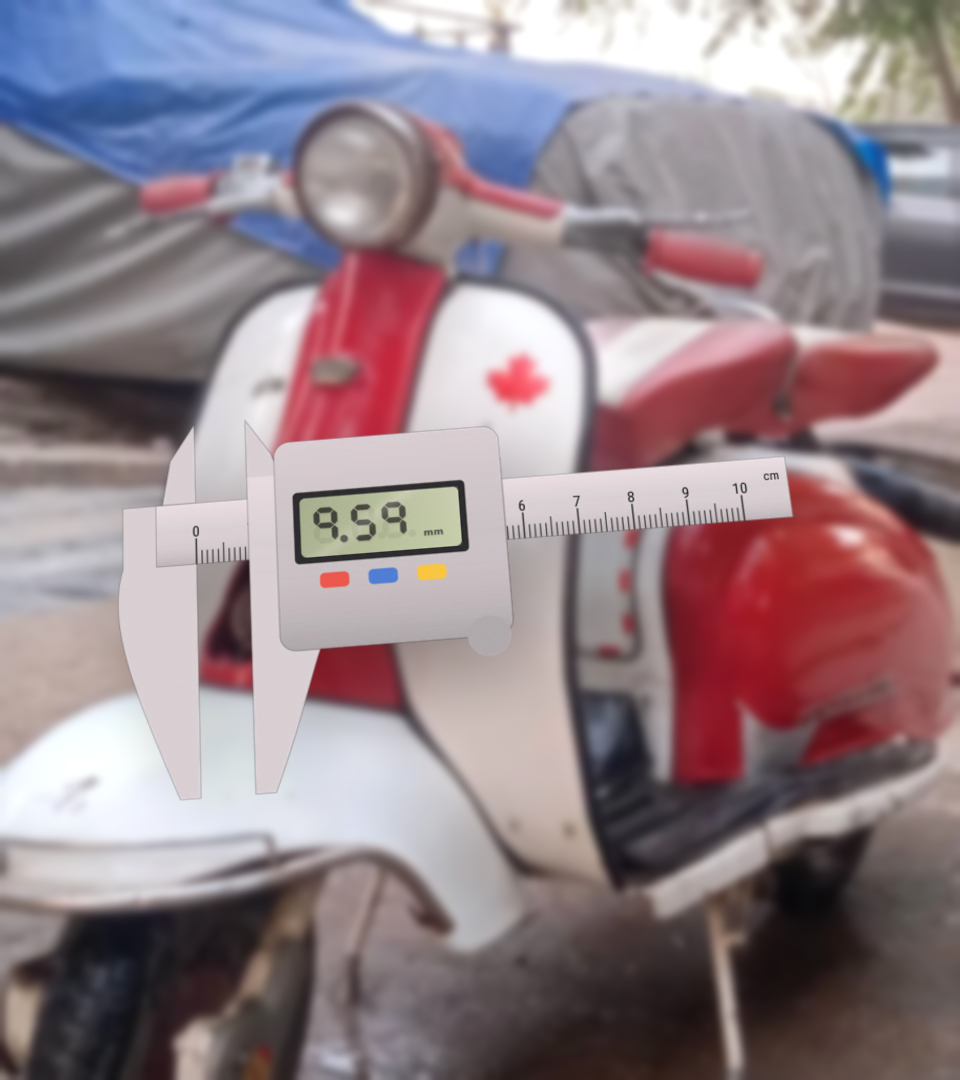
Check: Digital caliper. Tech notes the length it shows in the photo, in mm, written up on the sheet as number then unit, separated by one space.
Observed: 9.59 mm
